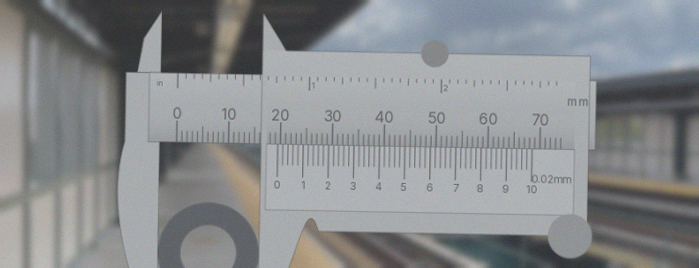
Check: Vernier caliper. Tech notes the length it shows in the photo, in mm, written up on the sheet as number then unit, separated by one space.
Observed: 19.5 mm
